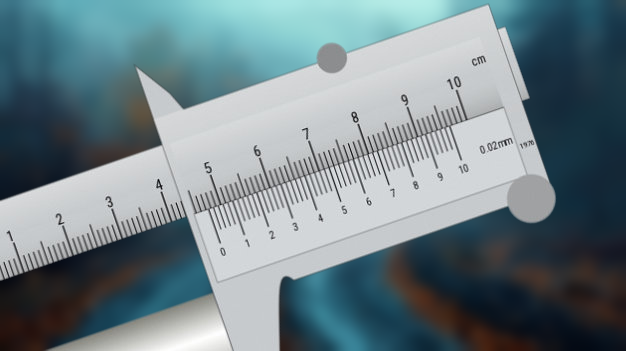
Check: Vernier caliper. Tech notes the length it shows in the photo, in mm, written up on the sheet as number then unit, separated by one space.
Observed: 47.5 mm
